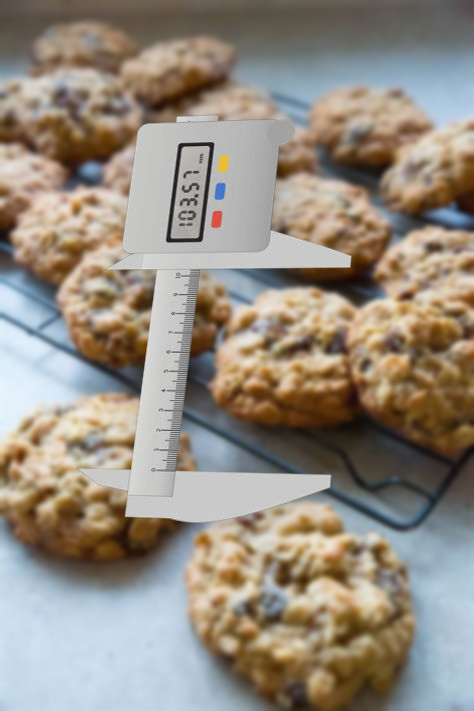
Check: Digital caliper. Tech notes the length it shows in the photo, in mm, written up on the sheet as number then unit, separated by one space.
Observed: 103.57 mm
